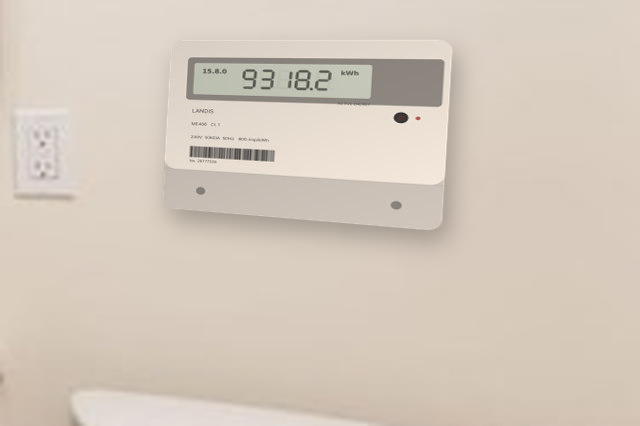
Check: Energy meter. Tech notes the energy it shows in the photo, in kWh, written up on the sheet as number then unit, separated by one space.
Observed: 9318.2 kWh
